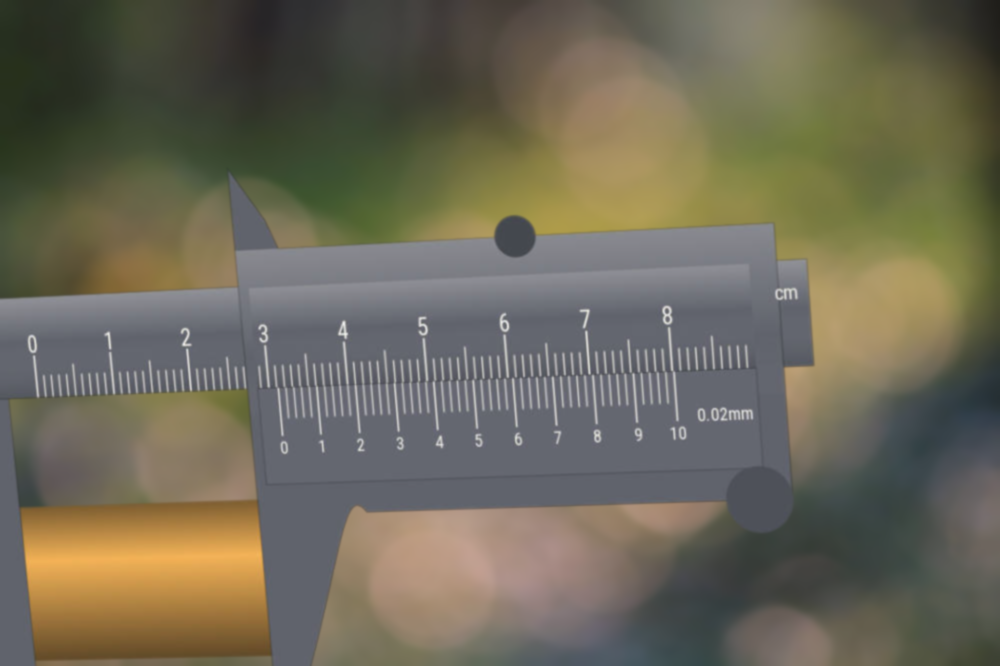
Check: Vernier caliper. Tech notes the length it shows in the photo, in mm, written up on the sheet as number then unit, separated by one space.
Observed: 31.2 mm
